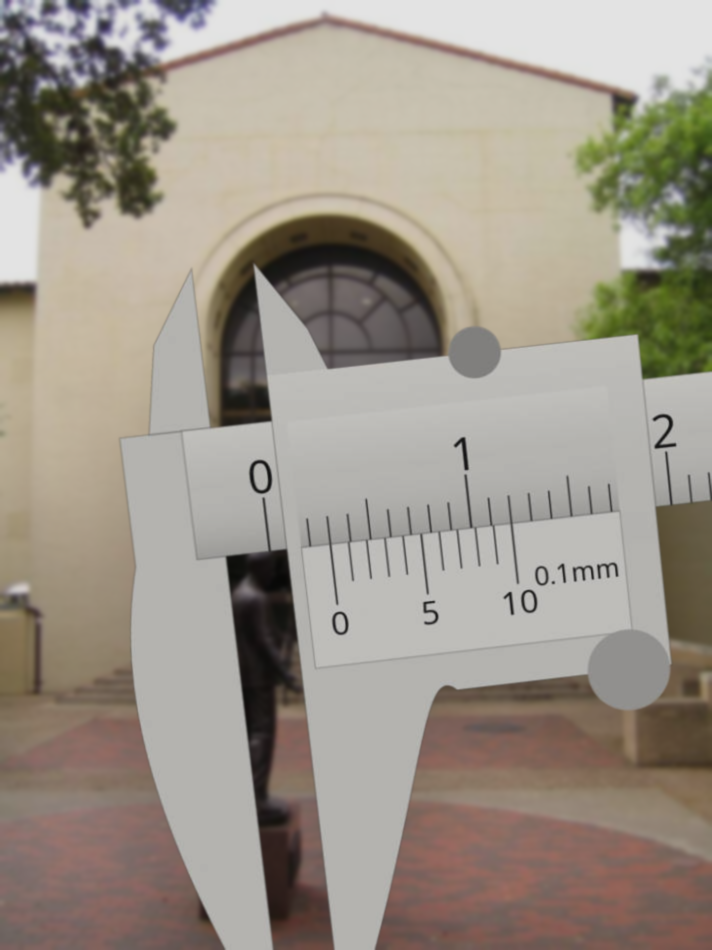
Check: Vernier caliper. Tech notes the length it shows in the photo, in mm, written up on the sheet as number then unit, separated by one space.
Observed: 3.0 mm
